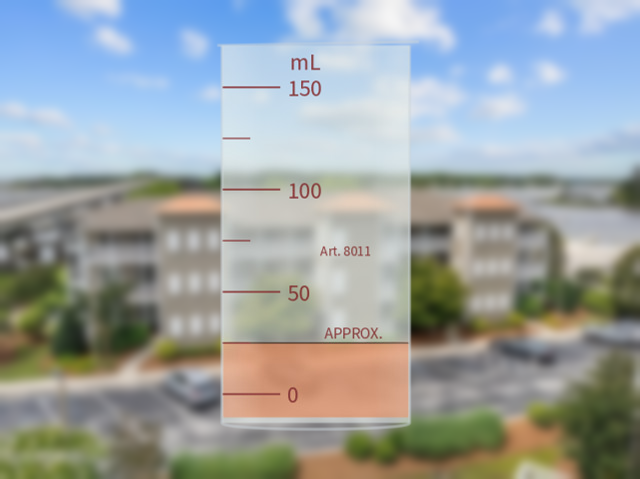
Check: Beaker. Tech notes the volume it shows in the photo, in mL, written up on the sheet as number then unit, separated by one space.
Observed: 25 mL
